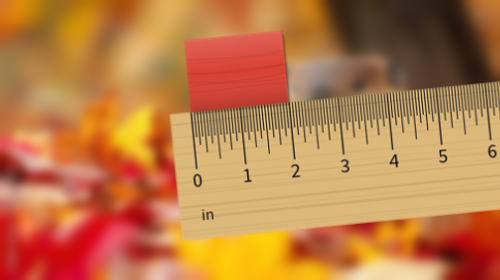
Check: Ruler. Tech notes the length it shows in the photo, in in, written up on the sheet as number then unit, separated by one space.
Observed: 2 in
